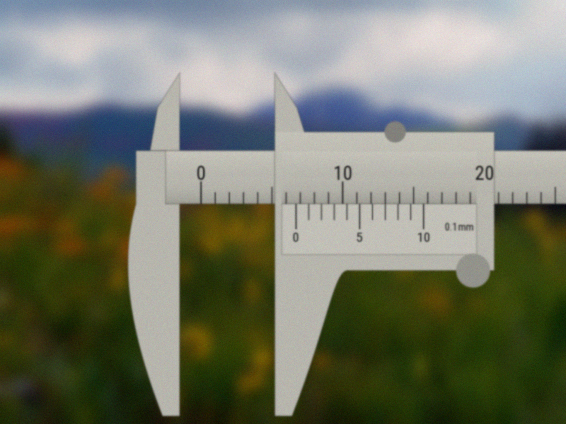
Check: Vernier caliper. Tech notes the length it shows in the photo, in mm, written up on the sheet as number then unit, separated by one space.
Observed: 6.7 mm
